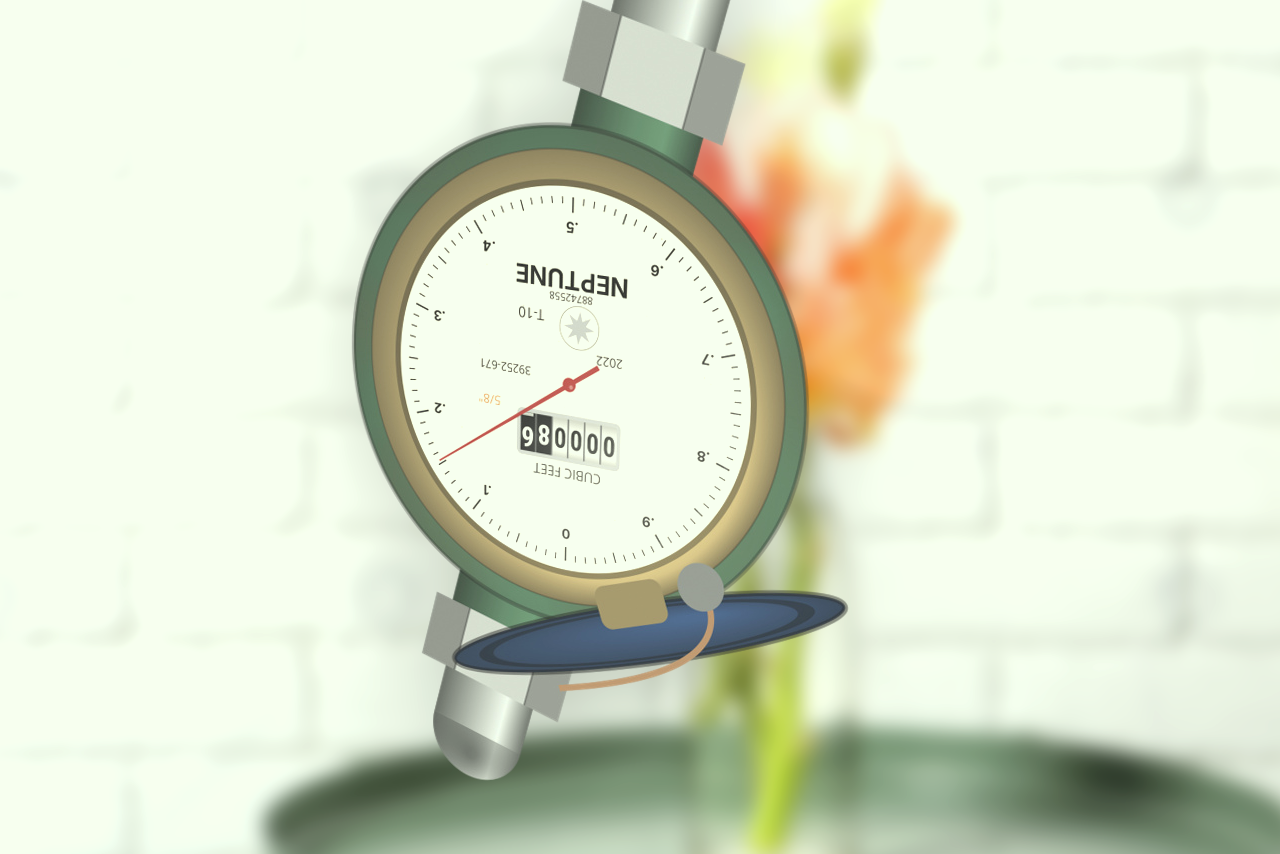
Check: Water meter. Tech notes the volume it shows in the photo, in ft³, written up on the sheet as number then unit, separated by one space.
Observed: 86.15 ft³
